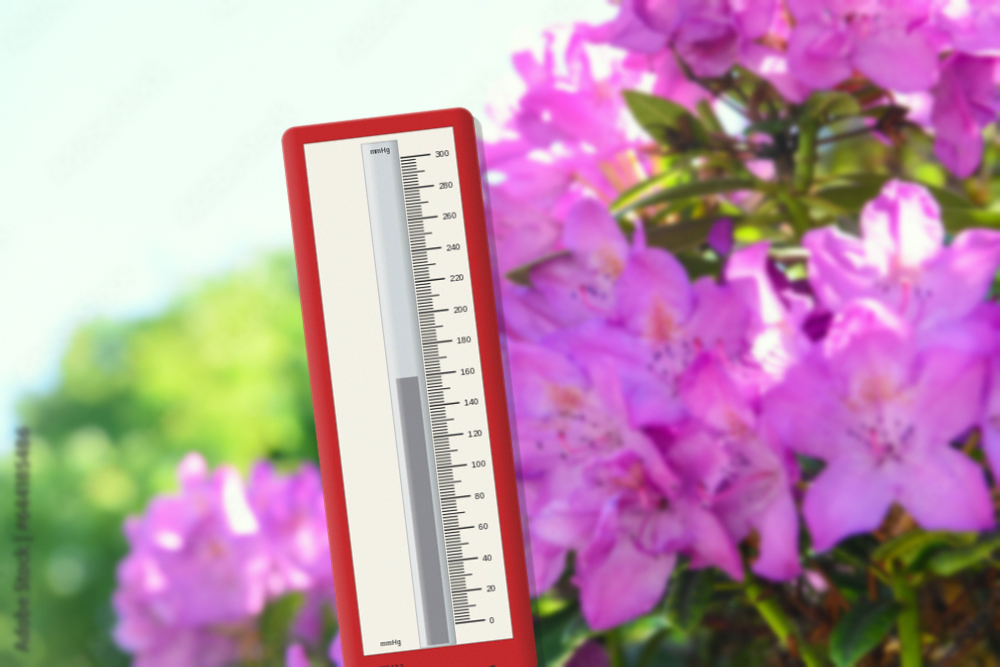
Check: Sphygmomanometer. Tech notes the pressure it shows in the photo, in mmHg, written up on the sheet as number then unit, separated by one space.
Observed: 160 mmHg
